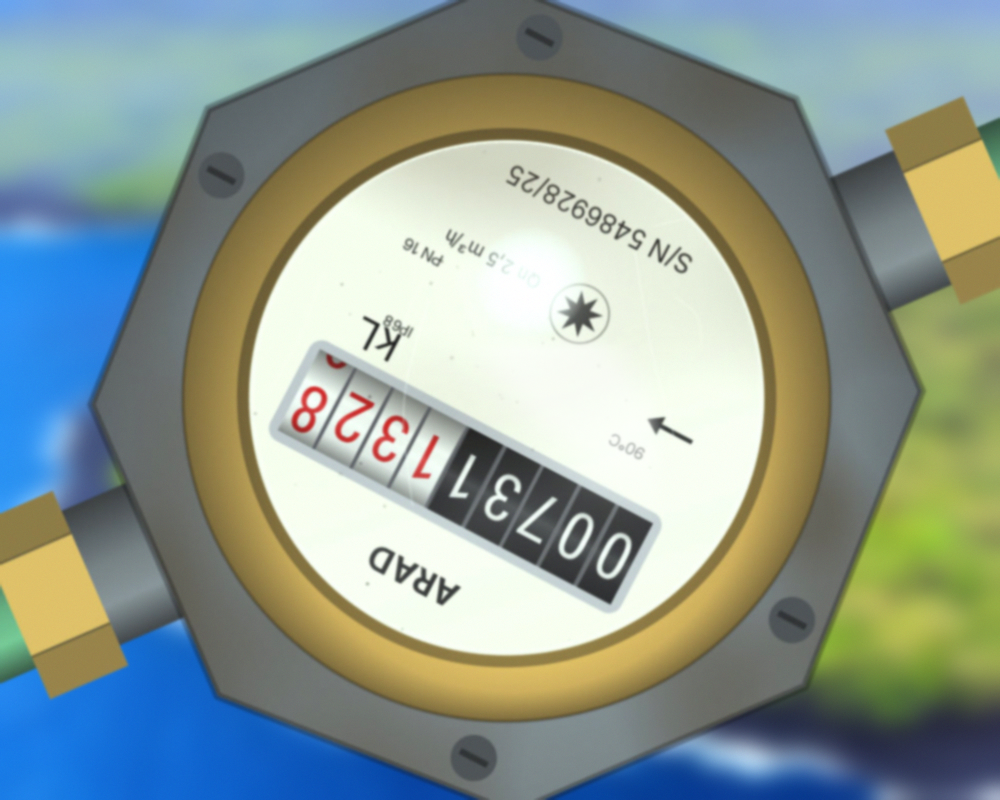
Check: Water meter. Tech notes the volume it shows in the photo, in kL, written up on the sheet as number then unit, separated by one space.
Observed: 731.1328 kL
